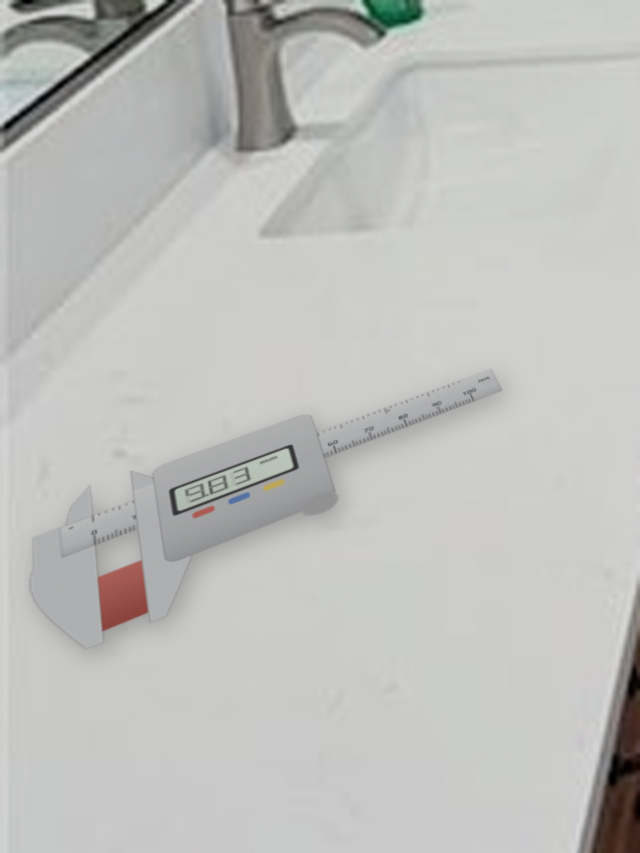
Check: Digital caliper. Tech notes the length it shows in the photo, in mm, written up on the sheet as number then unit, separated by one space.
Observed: 9.83 mm
